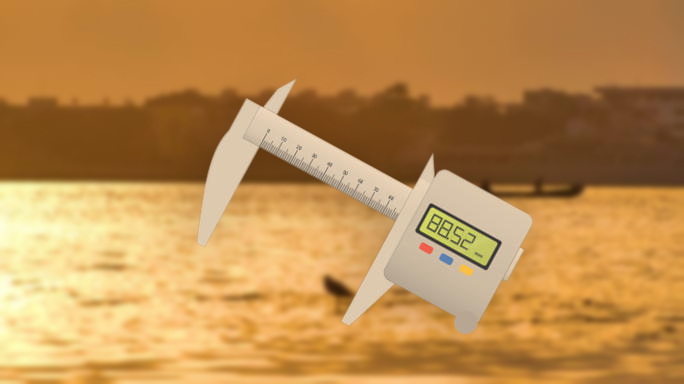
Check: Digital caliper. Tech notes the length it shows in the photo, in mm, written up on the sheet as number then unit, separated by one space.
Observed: 88.52 mm
